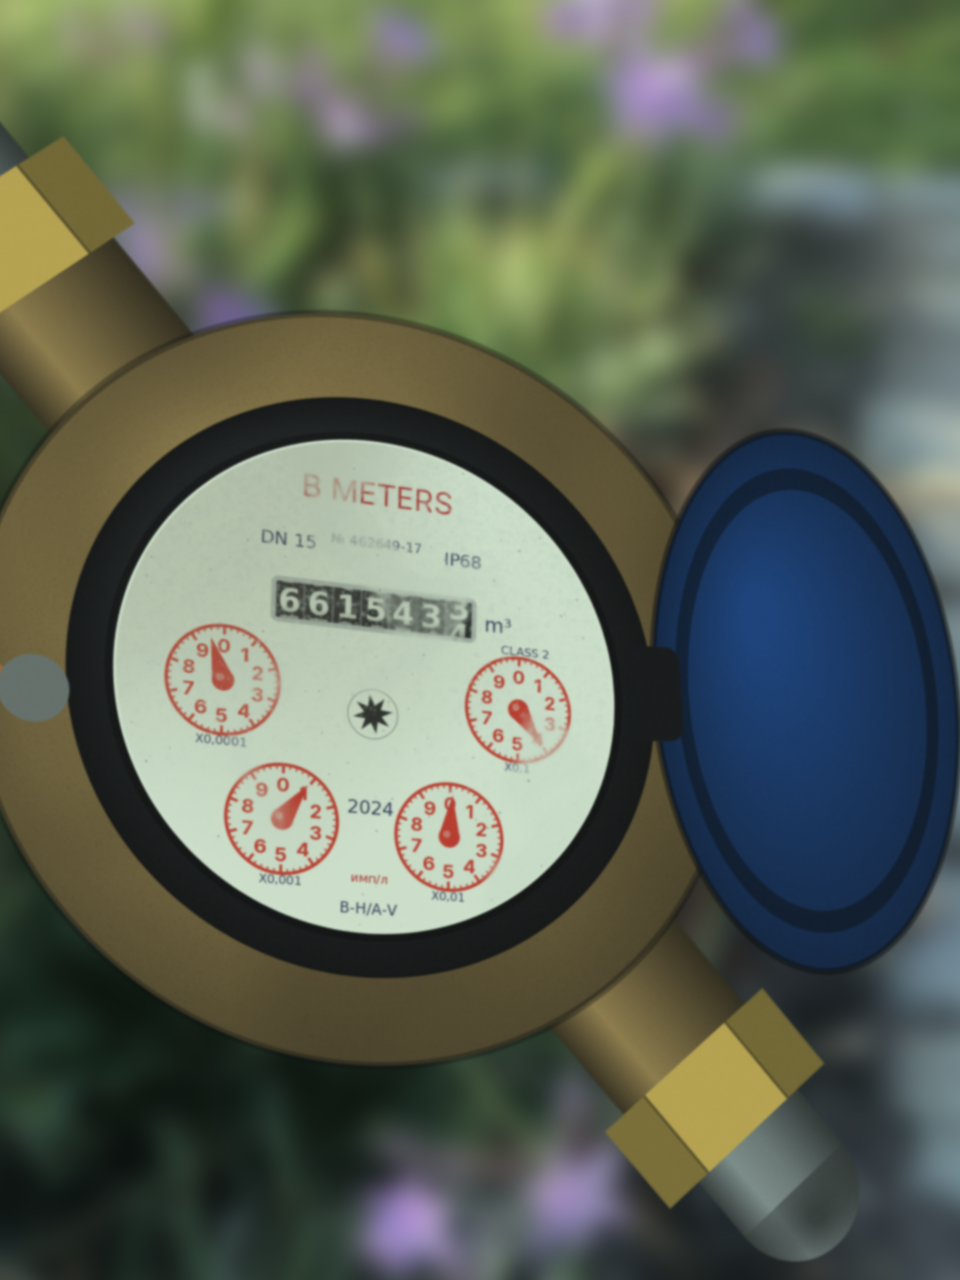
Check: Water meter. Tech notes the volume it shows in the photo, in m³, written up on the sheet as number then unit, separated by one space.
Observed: 6615433.4009 m³
